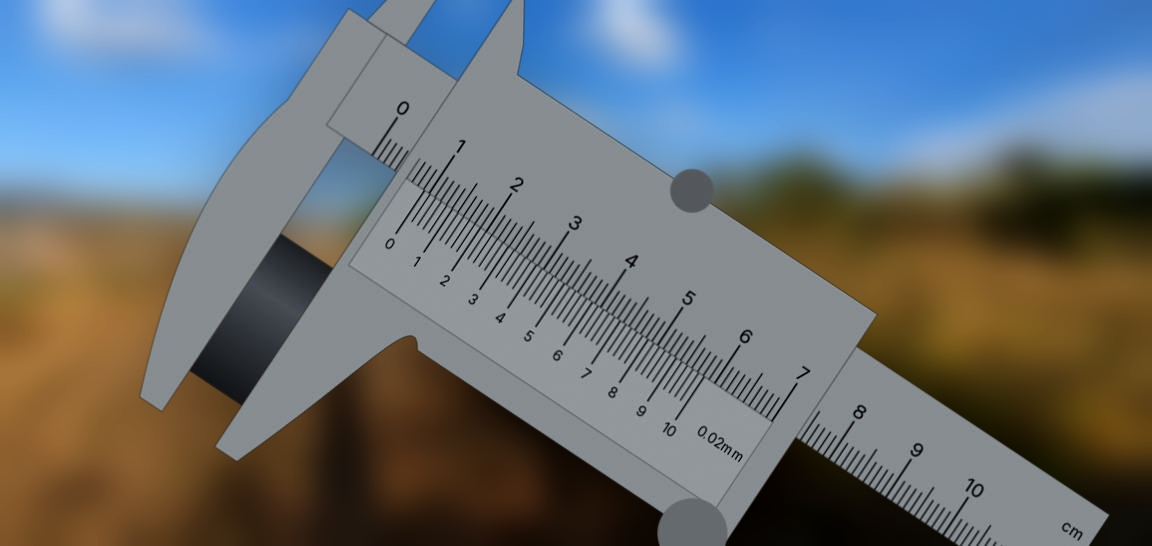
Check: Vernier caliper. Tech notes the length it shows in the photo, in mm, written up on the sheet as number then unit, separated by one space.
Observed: 9.2 mm
